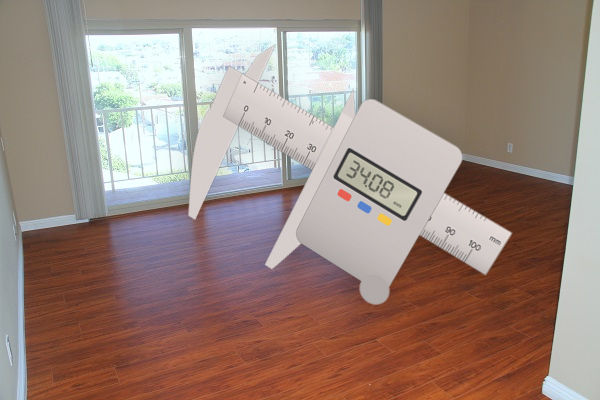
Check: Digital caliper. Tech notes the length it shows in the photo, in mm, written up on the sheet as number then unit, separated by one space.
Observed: 34.08 mm
